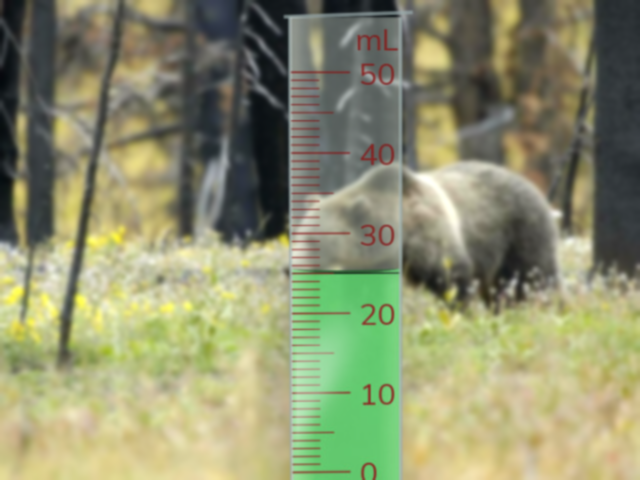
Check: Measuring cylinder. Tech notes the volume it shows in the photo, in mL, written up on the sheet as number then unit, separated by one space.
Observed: 25 mL
